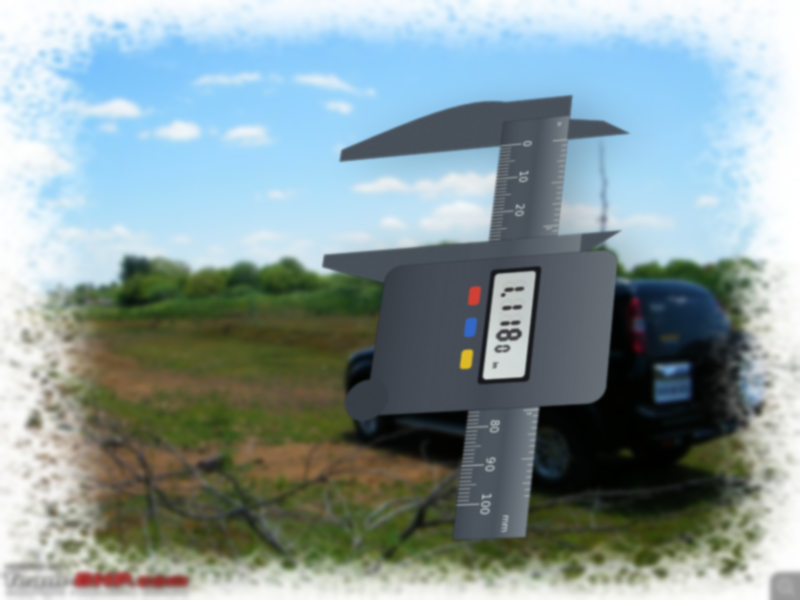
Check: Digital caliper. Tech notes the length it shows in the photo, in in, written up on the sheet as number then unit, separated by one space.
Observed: 1.1180 in
